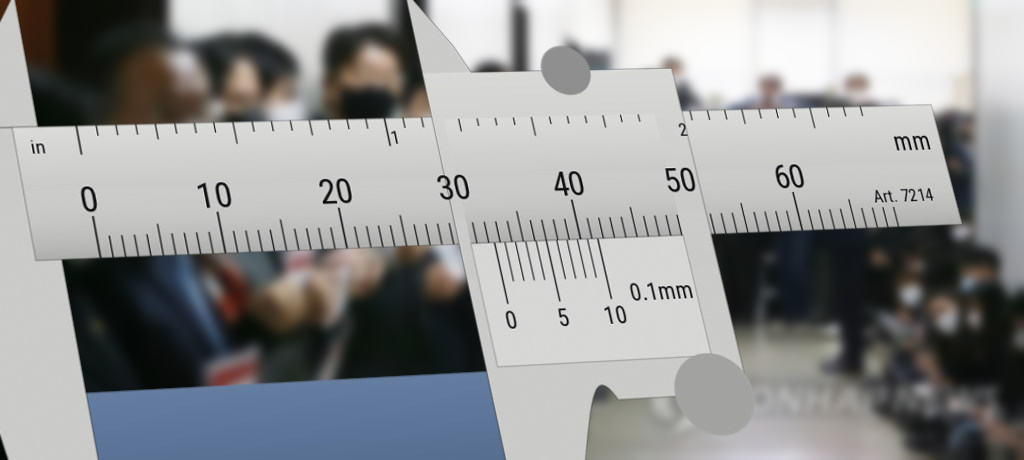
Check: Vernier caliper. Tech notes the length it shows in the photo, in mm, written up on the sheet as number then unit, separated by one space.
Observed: 32.5 mm
